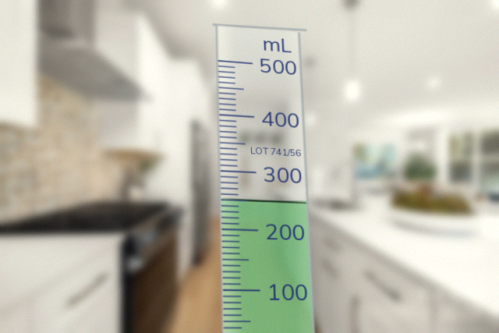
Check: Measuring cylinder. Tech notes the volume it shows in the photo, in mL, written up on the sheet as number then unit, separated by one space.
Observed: 250 mL
